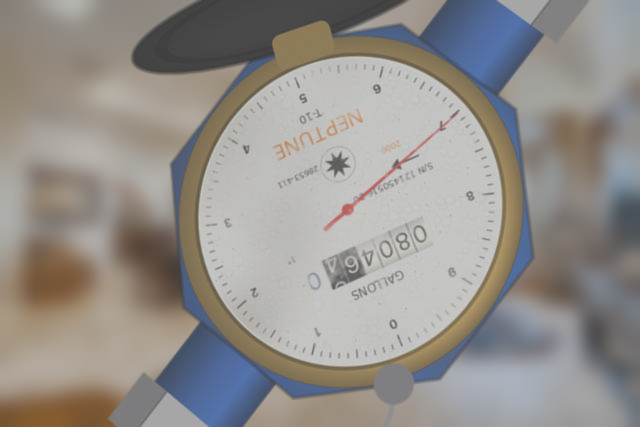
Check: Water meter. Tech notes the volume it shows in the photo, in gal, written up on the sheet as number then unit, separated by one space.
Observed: 804637.0 gal
